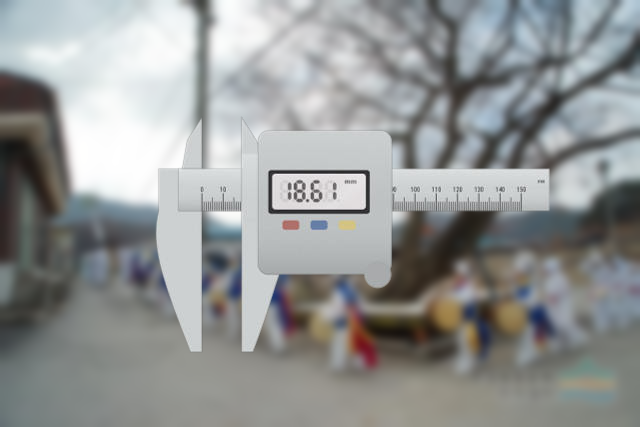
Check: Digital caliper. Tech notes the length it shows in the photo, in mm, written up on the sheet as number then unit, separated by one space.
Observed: 18.61 mm
